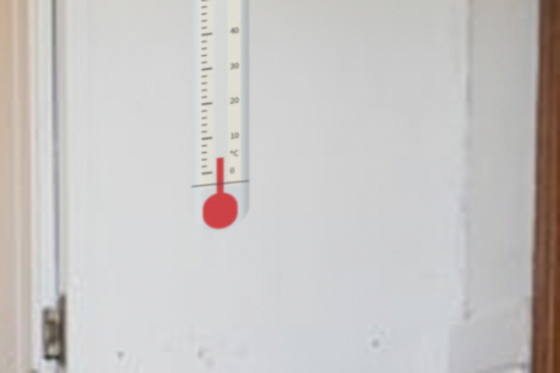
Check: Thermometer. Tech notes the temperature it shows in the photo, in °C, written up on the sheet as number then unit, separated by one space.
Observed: 4 °C
